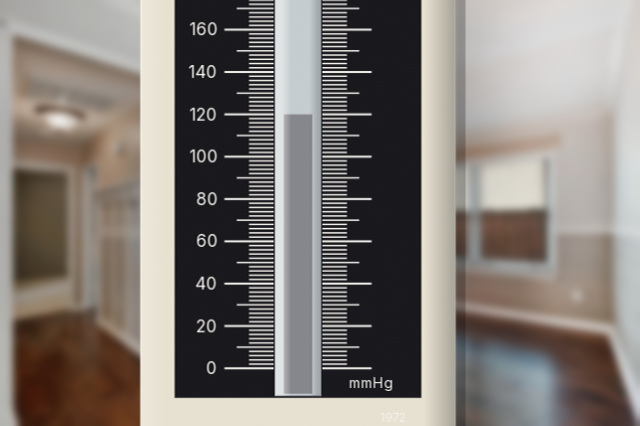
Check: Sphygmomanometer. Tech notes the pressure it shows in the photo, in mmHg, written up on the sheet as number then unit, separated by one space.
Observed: 120 mmHg
